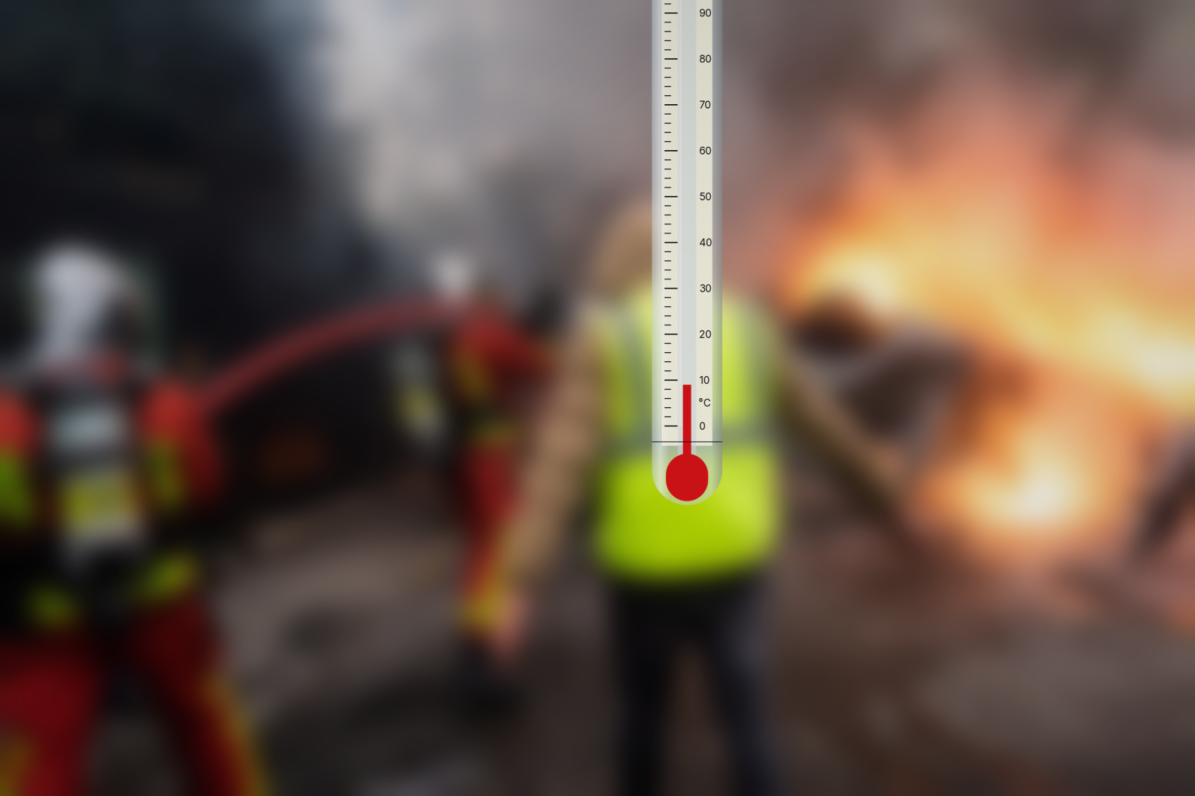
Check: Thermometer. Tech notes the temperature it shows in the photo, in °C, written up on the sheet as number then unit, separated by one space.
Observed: 9 °C
